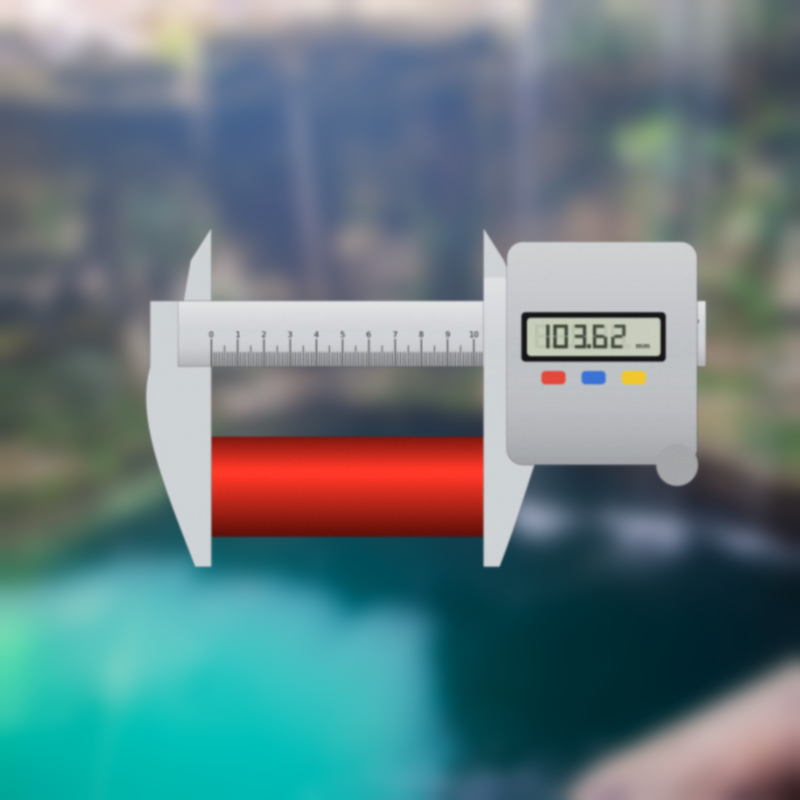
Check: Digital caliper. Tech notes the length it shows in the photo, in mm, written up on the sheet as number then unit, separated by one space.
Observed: 103.62 mm
